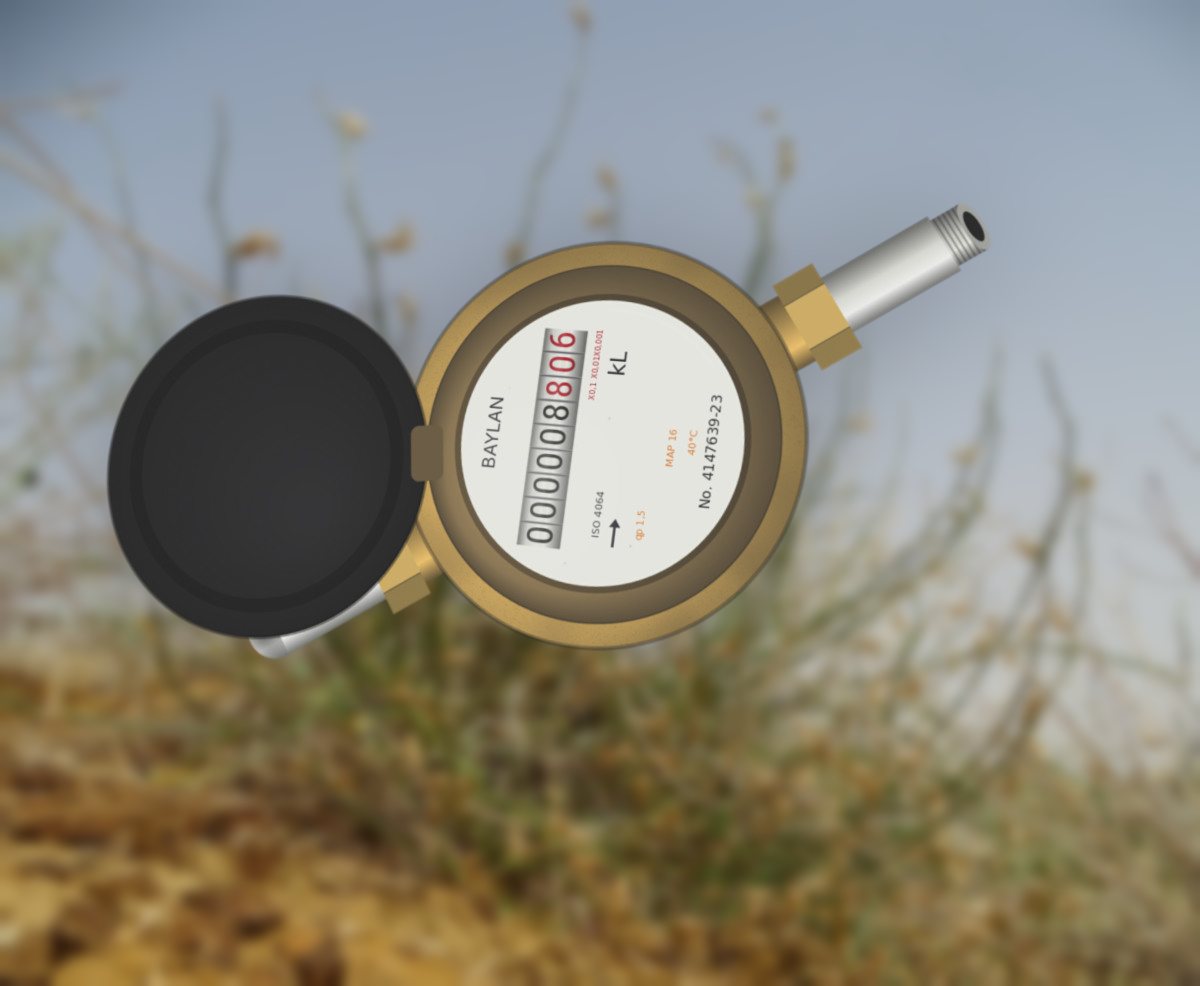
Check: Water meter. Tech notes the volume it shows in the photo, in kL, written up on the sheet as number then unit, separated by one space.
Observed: 8.806 kL
